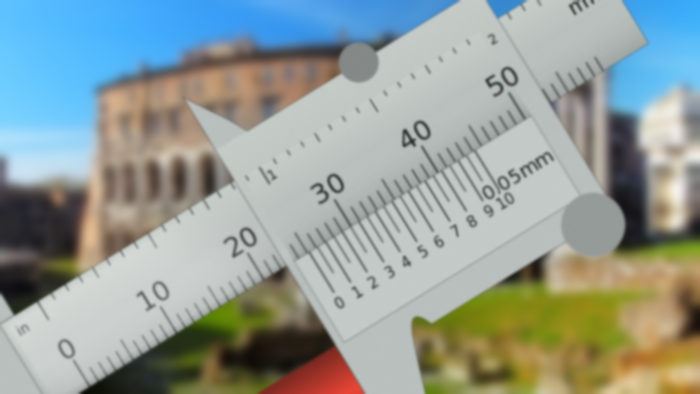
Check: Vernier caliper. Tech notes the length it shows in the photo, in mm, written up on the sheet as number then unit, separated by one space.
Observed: 25.2 mm
